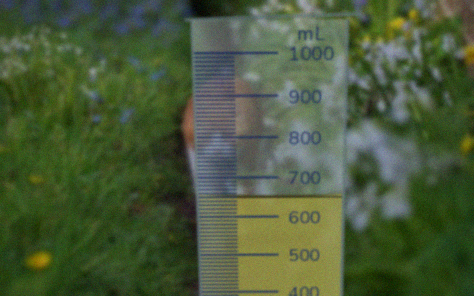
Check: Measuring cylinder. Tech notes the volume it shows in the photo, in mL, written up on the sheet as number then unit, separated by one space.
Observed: 650 mL
